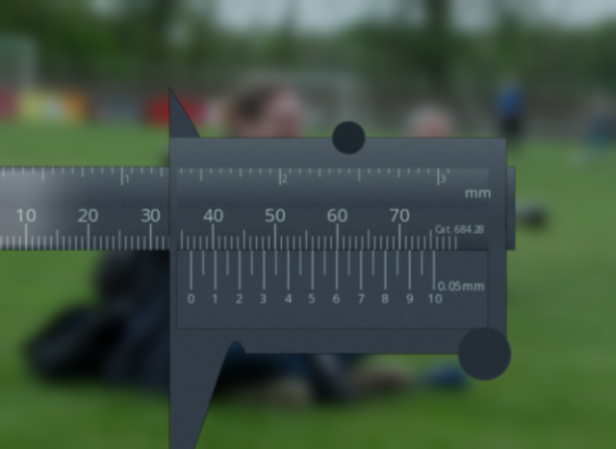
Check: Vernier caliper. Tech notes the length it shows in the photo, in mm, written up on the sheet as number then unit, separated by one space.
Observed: 36.5 mm
